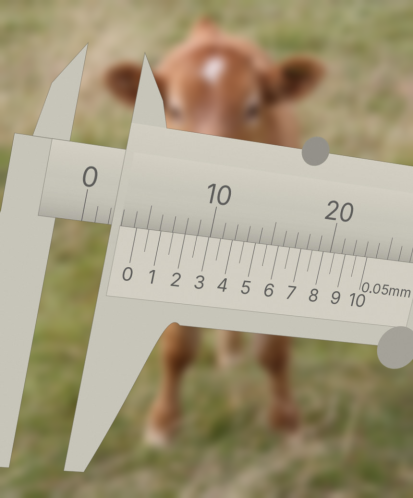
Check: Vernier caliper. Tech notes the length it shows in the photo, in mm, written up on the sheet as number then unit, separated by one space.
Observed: 4.2 mm
